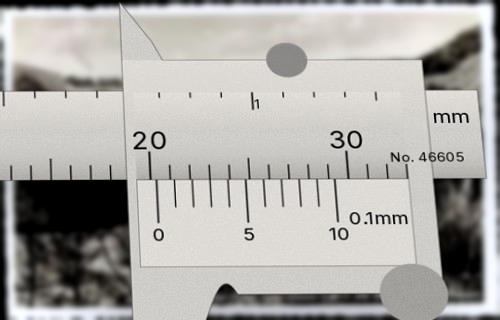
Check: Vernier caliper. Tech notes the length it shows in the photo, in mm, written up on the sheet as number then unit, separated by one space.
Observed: 20.3 mm
